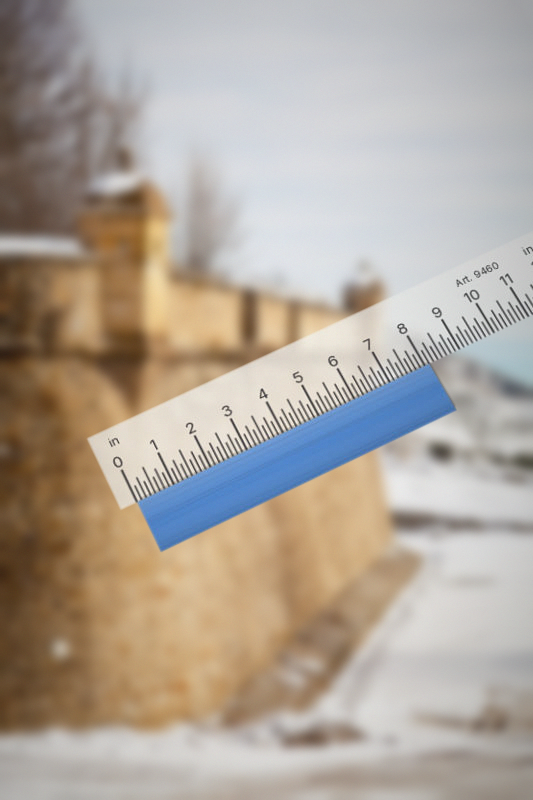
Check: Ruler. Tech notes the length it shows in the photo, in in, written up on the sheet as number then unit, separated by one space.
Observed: 8.125 in
